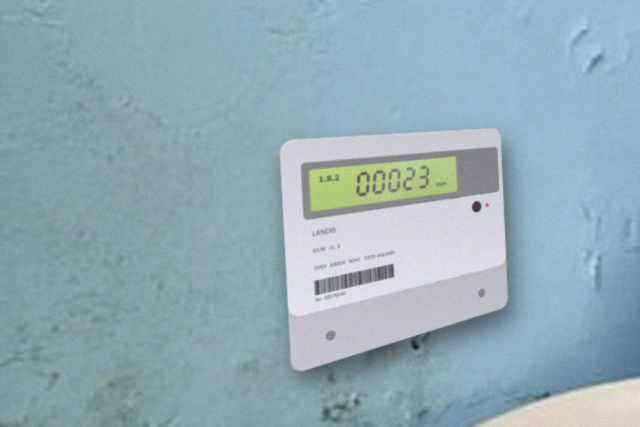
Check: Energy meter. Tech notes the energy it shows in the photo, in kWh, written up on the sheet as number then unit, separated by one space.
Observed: 23 kWh
